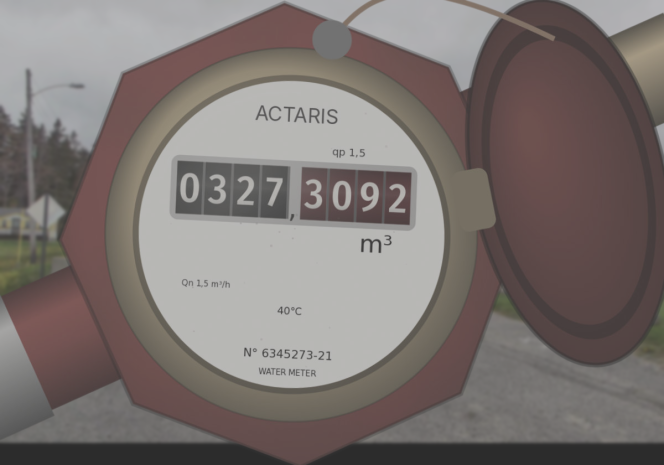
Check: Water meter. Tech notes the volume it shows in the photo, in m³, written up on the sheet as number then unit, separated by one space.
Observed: 327.3092 m³
